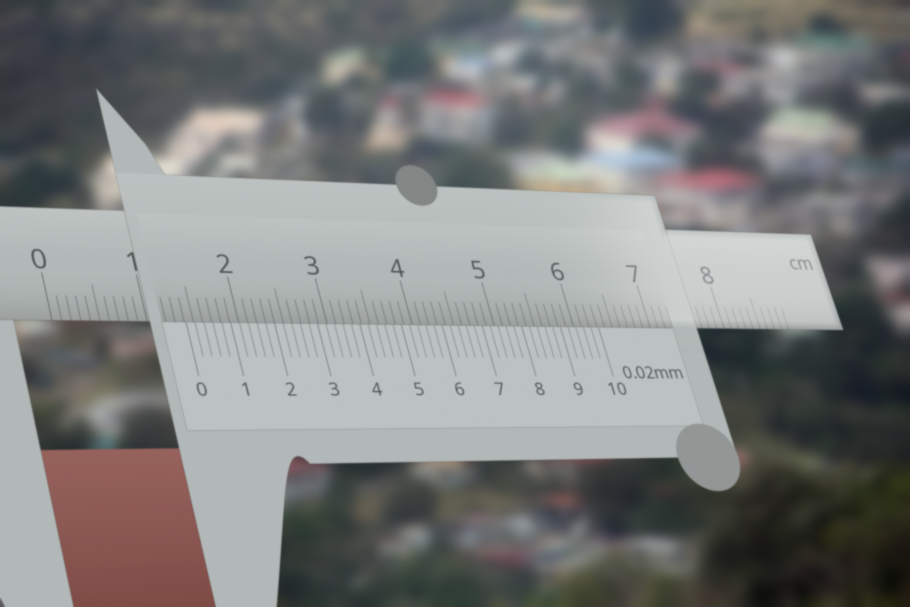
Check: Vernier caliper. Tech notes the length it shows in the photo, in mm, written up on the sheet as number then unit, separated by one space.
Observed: 14.2 mm
